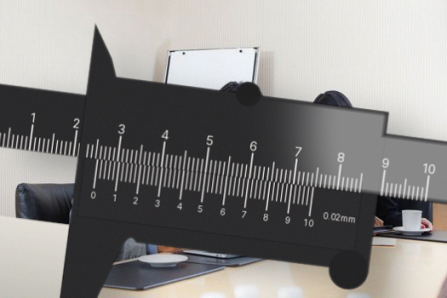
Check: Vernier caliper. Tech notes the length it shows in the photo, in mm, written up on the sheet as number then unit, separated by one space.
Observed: 25.5 mm
